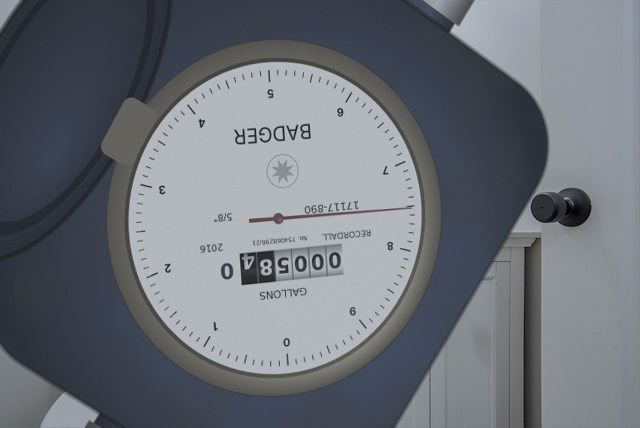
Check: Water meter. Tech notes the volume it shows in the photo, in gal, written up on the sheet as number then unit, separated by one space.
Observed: 5837.5 gal
